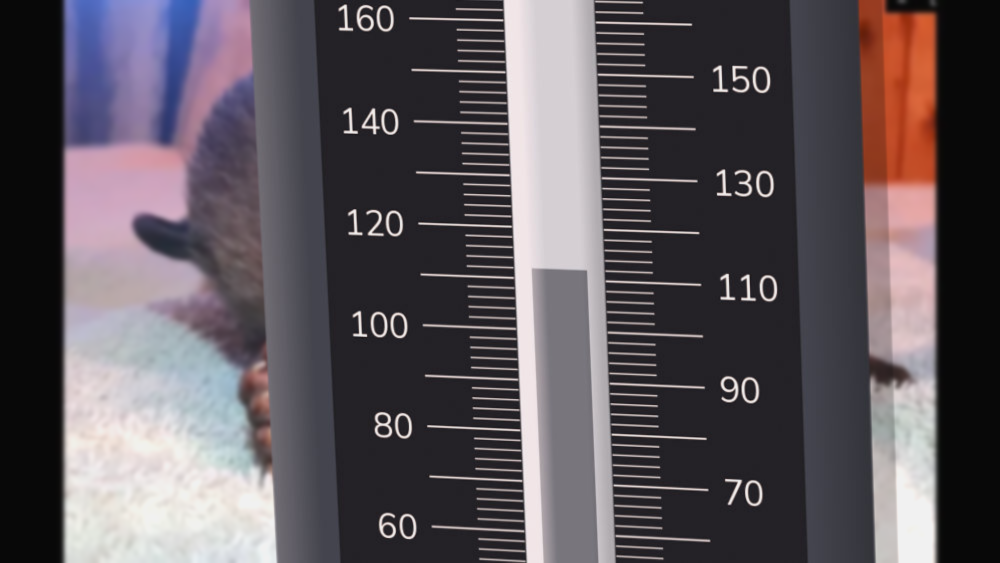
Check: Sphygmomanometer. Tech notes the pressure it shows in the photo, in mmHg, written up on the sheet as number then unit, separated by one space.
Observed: 112 mmHg
